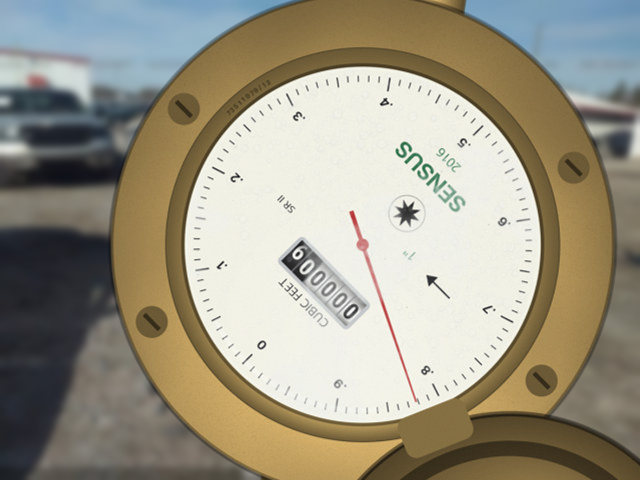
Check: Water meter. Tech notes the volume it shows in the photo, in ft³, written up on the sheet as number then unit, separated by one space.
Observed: 8.82 ft³
